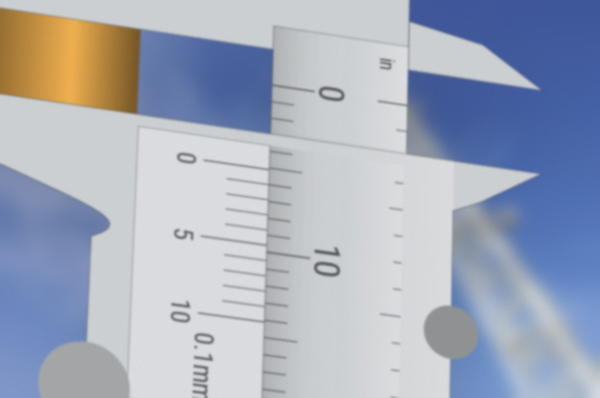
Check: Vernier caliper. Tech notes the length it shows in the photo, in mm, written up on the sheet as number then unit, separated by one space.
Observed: 5.1 mm
